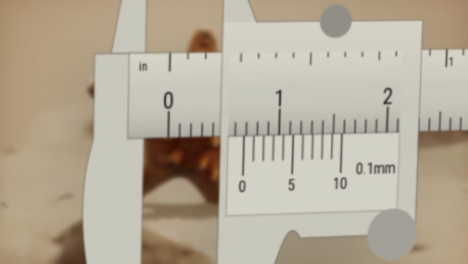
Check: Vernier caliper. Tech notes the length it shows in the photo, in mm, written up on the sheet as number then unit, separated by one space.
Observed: 6.8 mm
